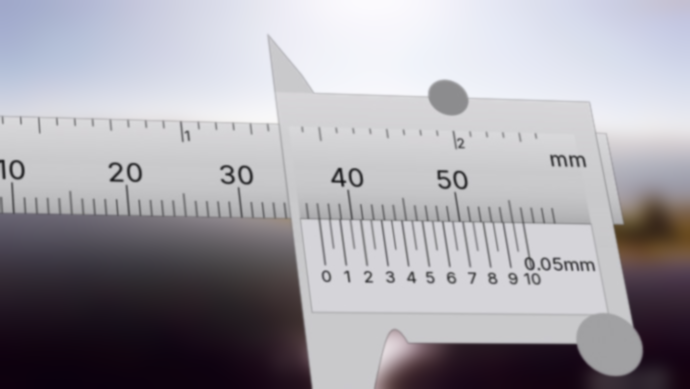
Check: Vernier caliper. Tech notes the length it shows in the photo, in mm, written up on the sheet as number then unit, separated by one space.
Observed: 37.0 mm
